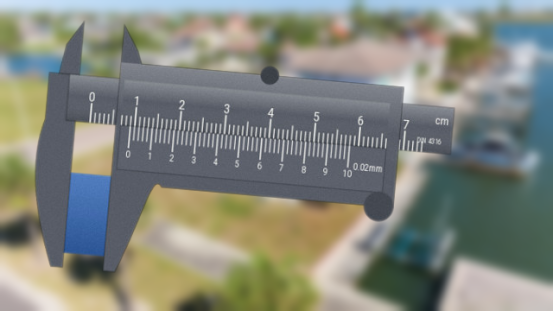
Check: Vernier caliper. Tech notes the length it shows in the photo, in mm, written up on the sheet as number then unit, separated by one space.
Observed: 9.0 mm
